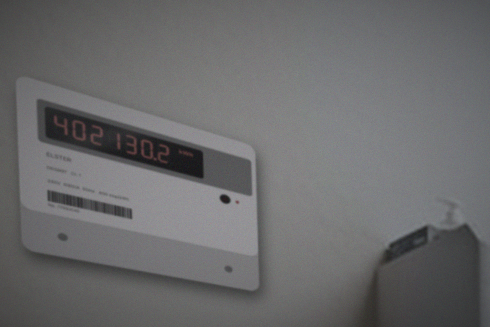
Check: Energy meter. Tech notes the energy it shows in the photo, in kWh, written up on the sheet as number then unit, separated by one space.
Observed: 402130.2 kWh
